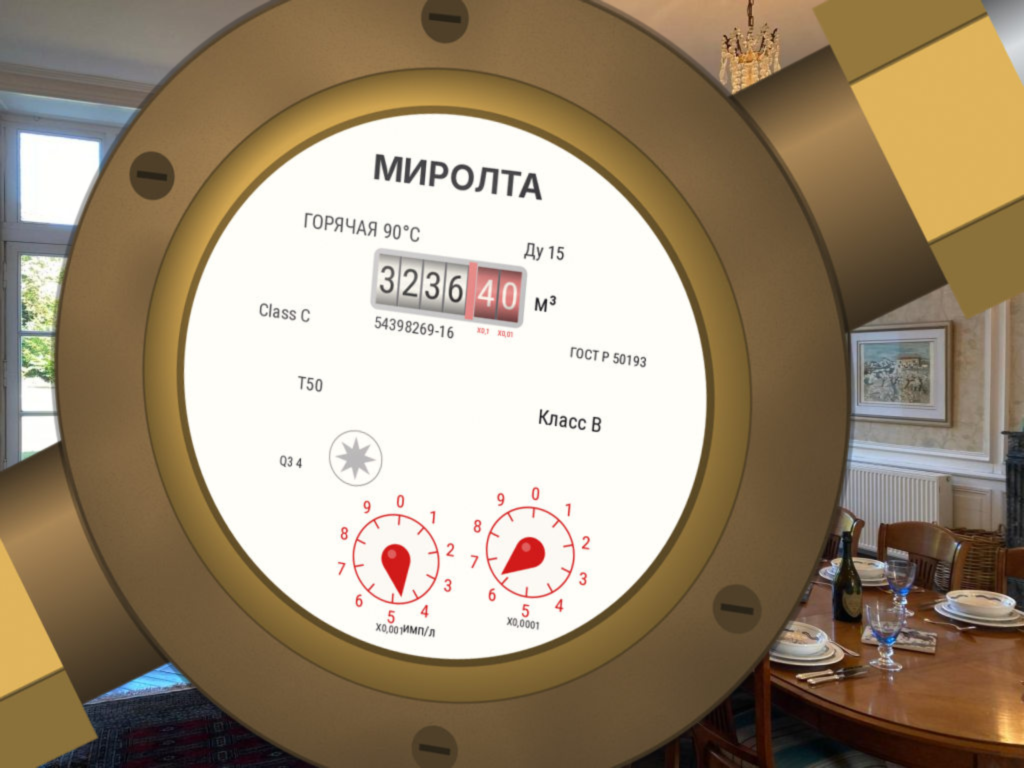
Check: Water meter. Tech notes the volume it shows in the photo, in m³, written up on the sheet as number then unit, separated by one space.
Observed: 3236.4046 m³
